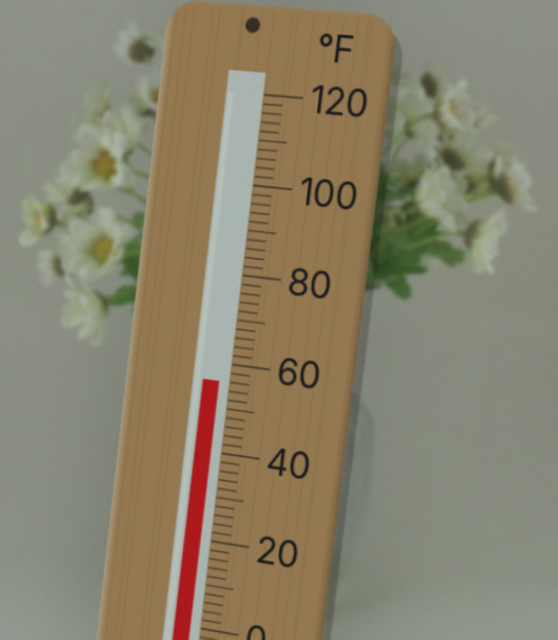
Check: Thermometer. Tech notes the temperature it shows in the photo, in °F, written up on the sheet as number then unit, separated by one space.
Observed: 56 °F
